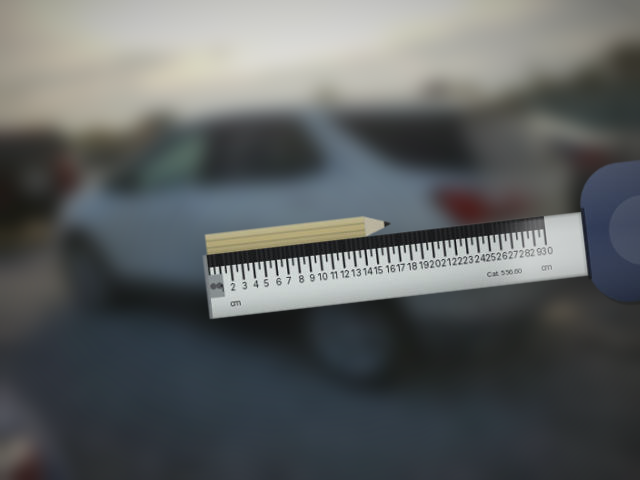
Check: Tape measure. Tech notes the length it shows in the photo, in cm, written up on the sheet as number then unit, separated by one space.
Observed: 16.5 cm
